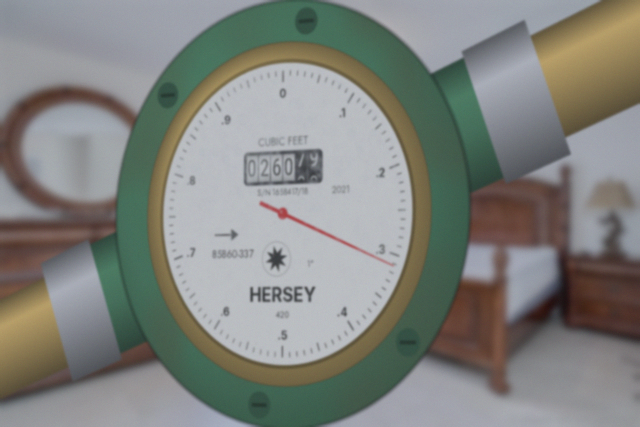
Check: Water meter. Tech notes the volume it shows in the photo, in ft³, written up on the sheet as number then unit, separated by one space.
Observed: 26079.31 ft³
